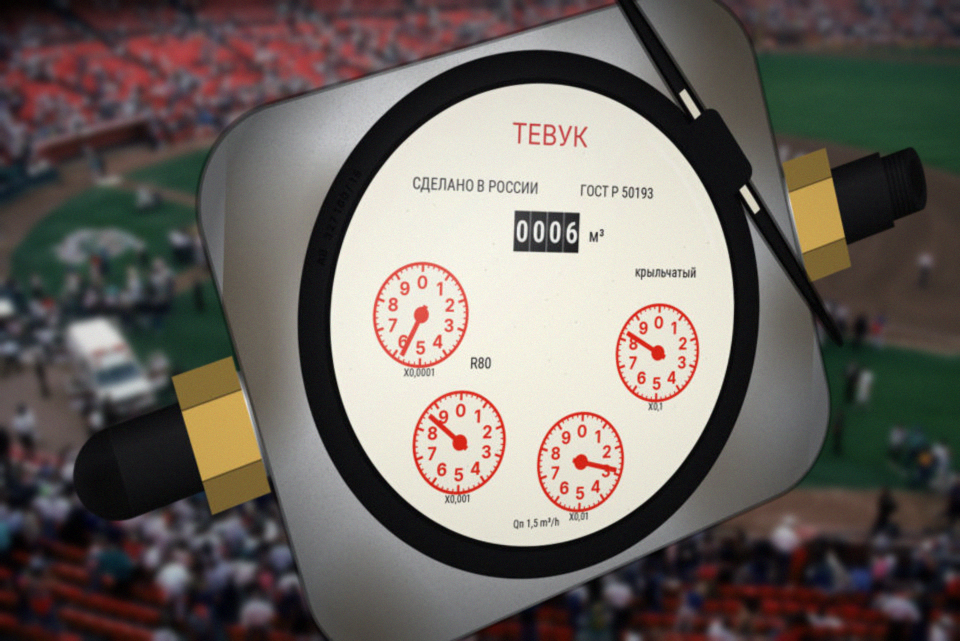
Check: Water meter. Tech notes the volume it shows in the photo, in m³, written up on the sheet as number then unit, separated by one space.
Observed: 6.8285 m³
